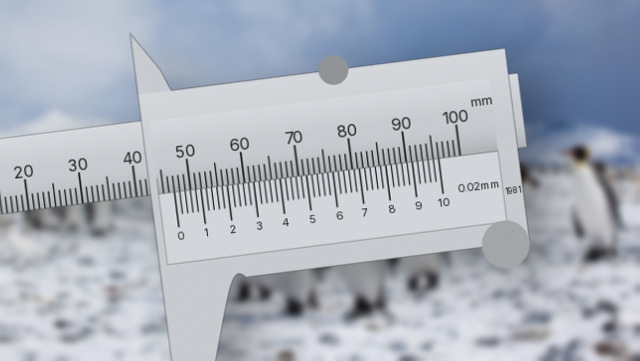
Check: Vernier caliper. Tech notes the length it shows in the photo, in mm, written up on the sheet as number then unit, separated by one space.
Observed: 47.0 mm
